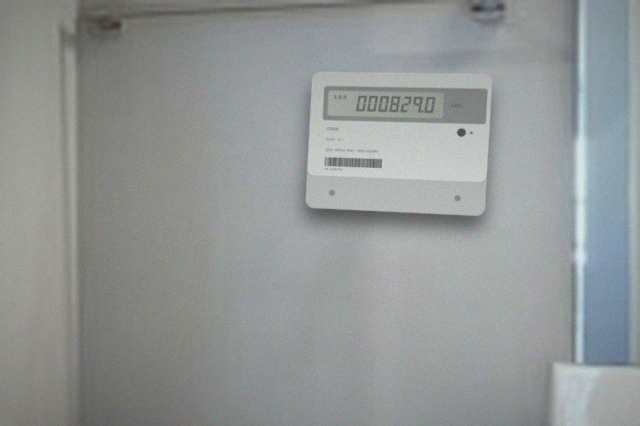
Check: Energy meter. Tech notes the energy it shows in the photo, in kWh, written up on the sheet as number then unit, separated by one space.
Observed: 829.0 kWh
